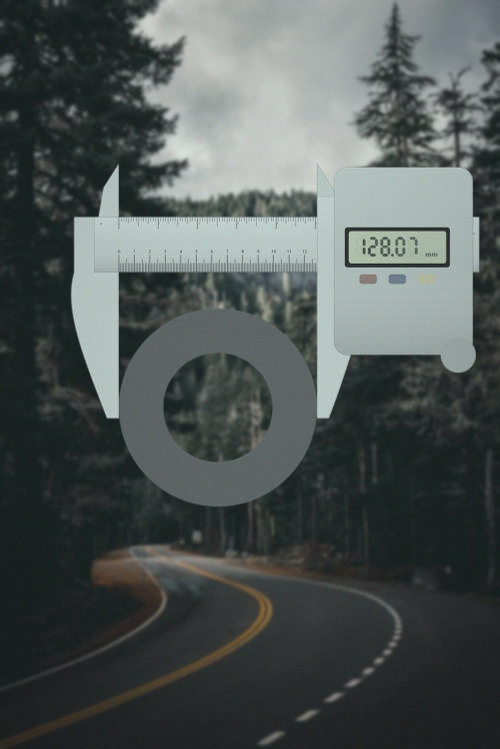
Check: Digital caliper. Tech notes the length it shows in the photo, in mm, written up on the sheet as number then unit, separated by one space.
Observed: 128.07 mm
